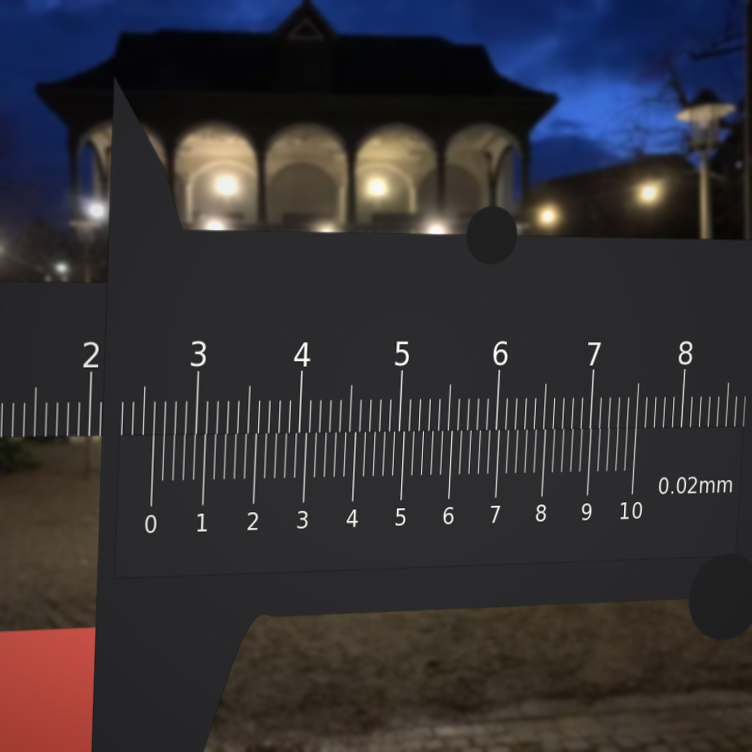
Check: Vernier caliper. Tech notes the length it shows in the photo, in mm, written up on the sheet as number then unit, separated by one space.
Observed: 26.0 mm
